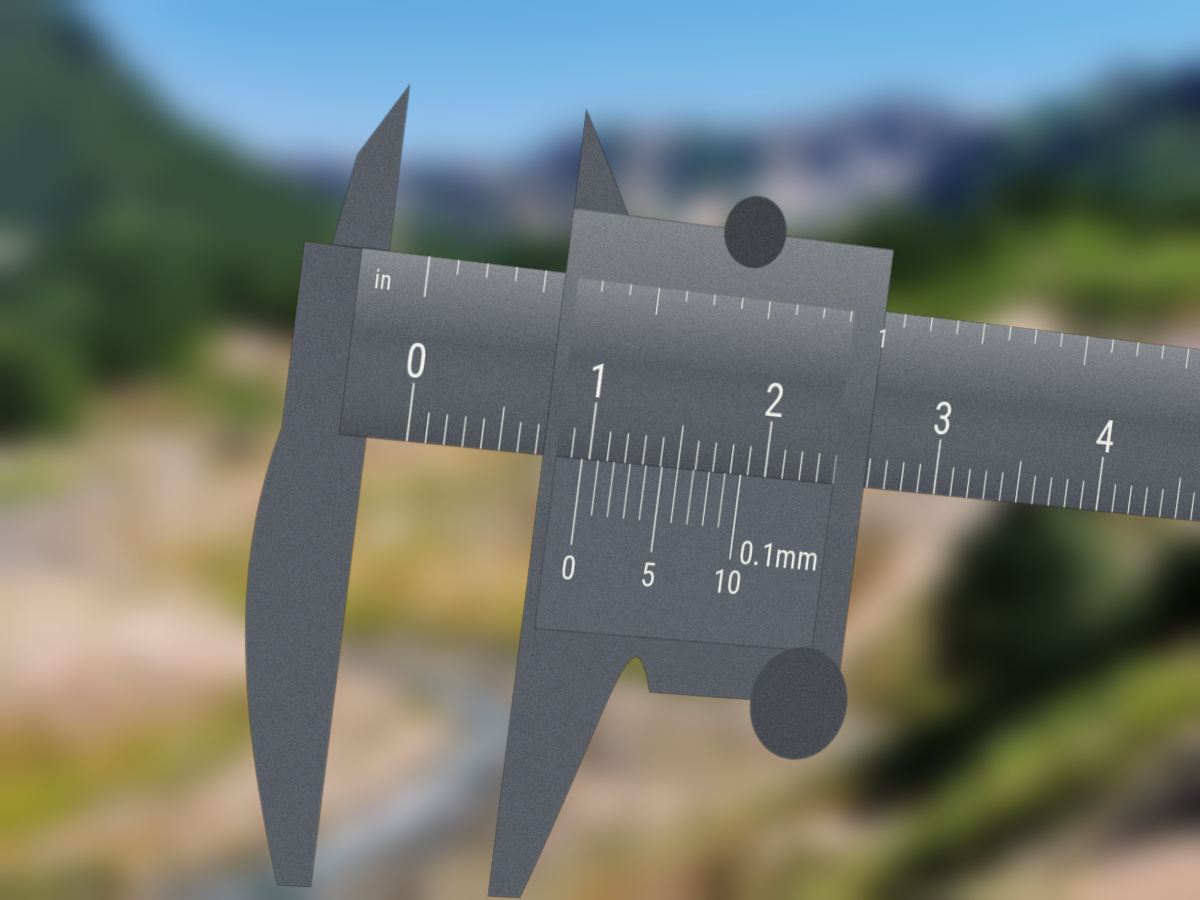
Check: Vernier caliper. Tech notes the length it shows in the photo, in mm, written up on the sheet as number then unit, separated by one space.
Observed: 9.6 mm
